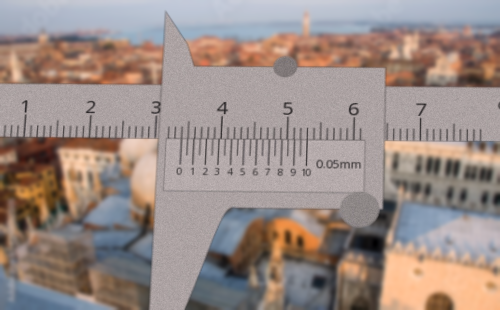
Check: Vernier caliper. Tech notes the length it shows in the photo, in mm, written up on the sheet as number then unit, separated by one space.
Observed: 34.0 mm
